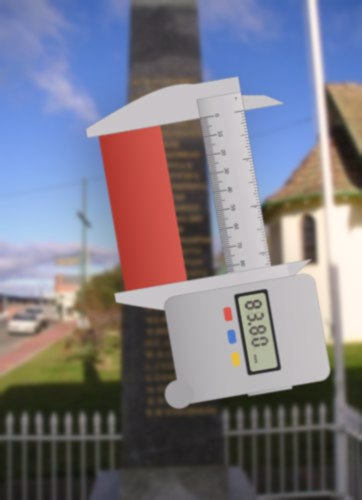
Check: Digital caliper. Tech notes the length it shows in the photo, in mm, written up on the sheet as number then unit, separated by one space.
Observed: 83.80 mm
